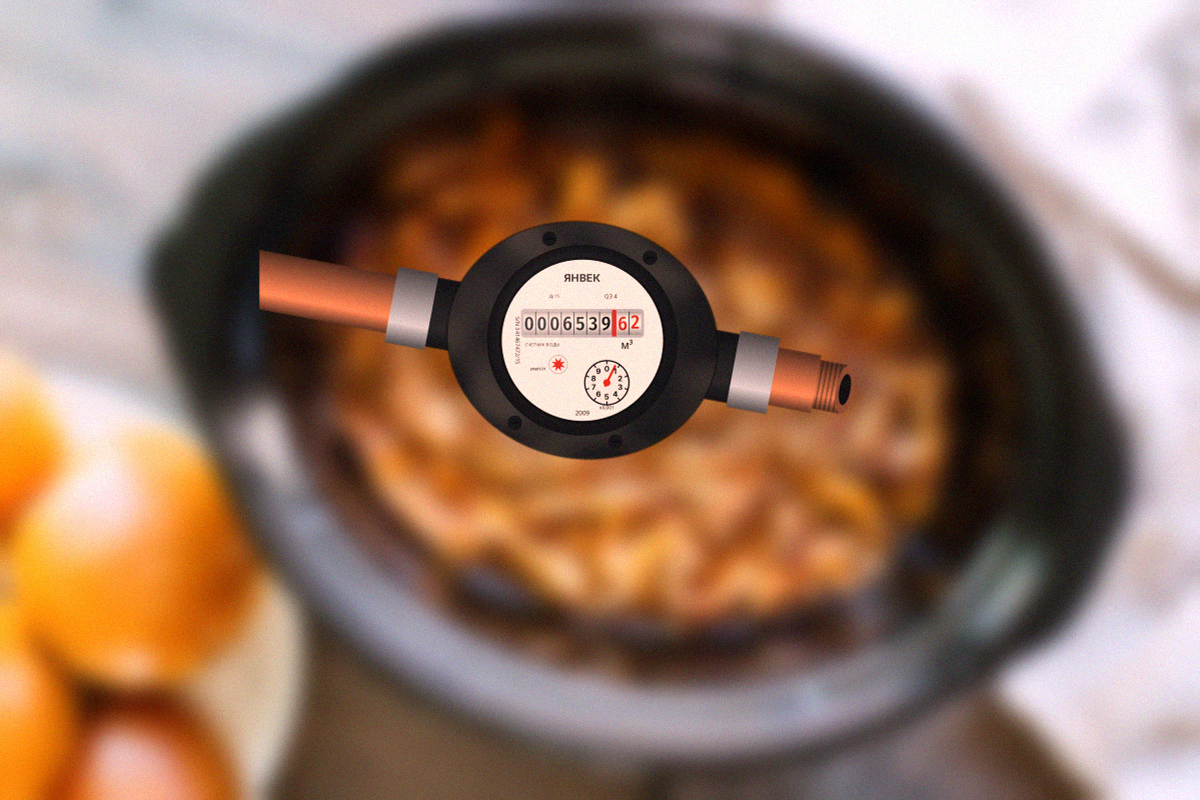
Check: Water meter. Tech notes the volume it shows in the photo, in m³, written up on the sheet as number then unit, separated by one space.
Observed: 6539.620 m³
